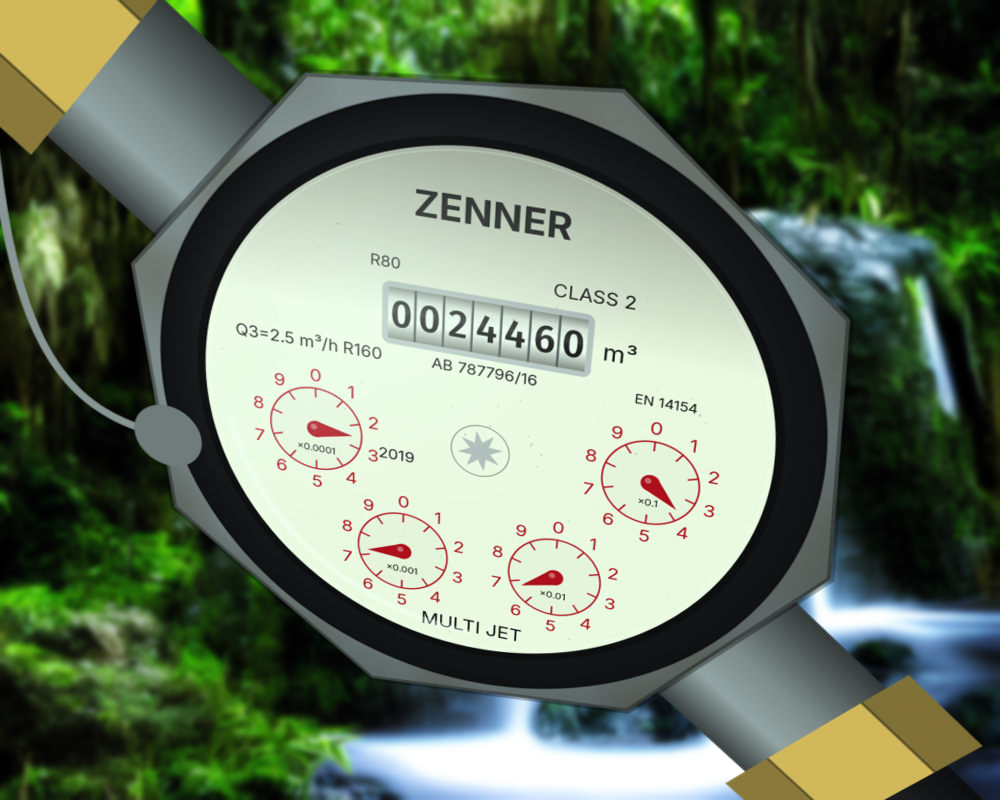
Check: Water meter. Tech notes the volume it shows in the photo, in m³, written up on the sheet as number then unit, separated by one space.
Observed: 24460.3672 m³
